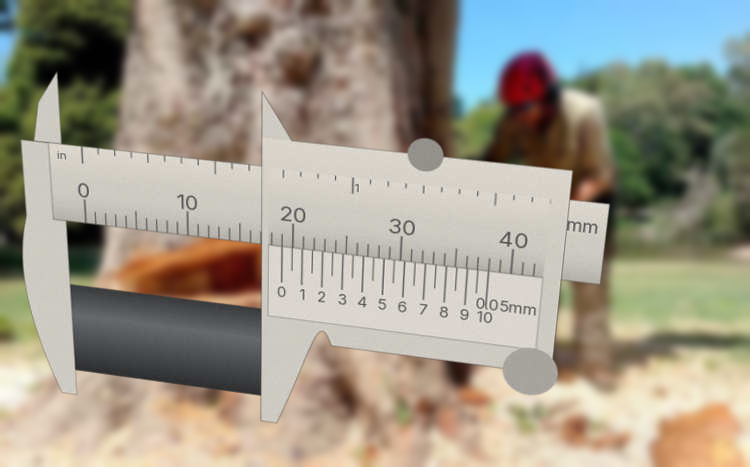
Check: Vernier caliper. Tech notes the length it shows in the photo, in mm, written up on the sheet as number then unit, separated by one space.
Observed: 19.0 mm
